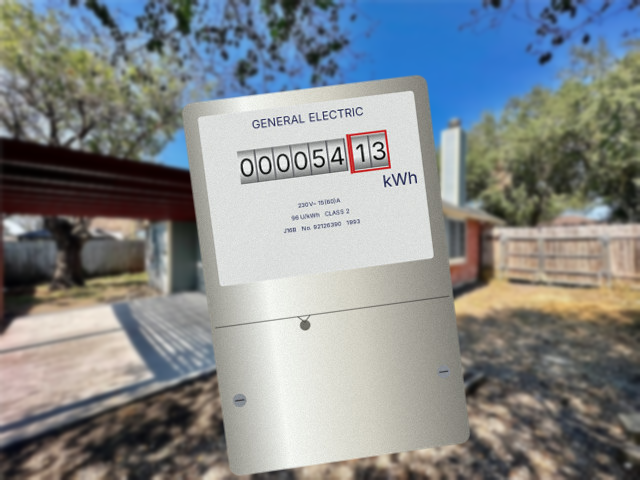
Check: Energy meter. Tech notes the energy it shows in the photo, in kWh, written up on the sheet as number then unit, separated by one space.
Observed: 54.13 kWh
